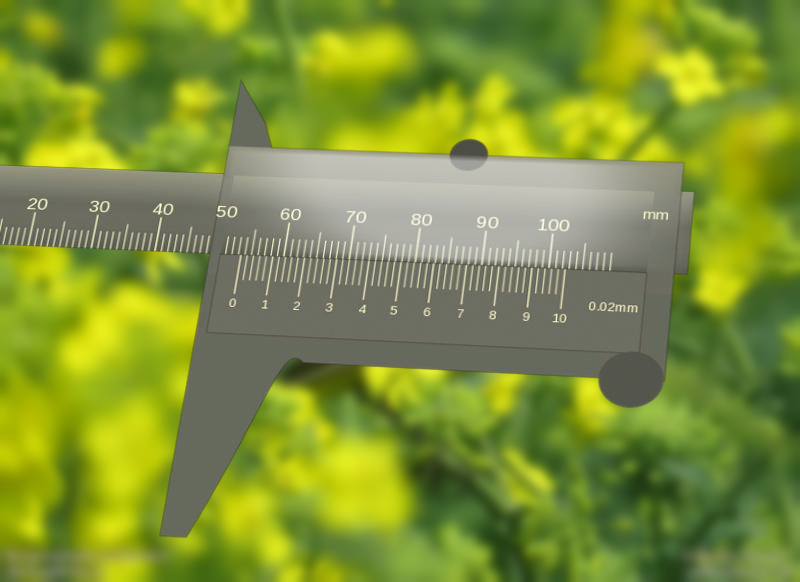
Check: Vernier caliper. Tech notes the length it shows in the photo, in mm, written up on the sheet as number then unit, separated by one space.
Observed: 53.4 mm
